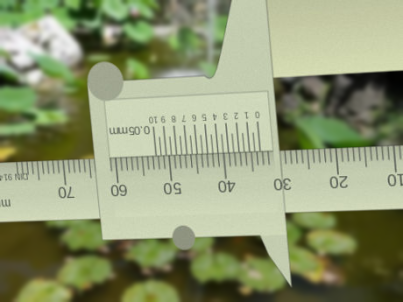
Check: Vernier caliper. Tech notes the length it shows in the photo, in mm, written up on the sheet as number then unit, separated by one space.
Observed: 33.4 mm
